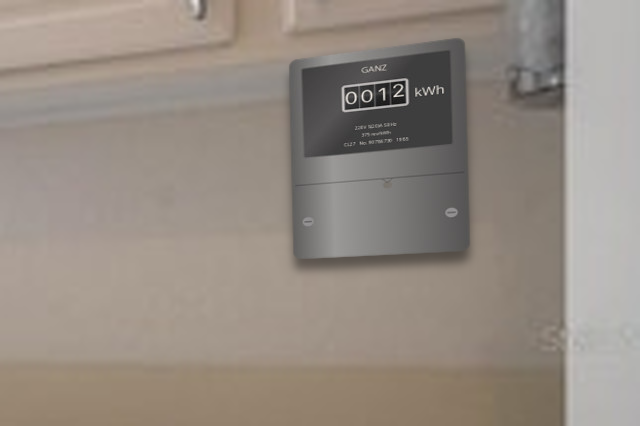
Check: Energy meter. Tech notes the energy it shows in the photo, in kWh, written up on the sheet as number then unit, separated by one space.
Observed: 12 kWh
